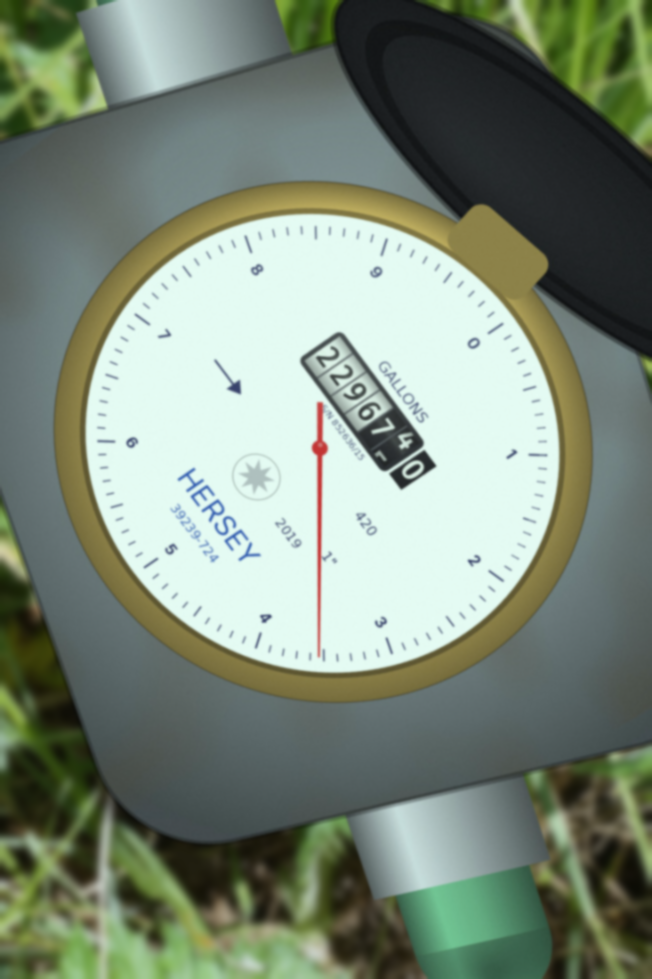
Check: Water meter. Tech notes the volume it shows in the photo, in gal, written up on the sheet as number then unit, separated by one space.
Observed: 2296743.5 gal
